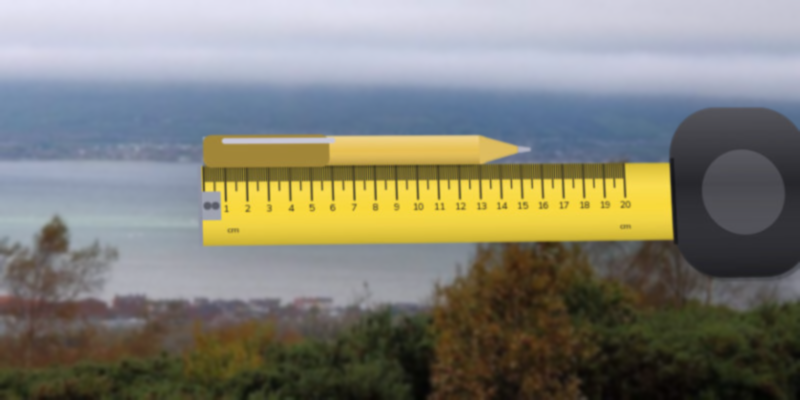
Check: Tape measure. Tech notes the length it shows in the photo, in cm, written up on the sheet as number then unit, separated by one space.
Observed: 15.5 cm
